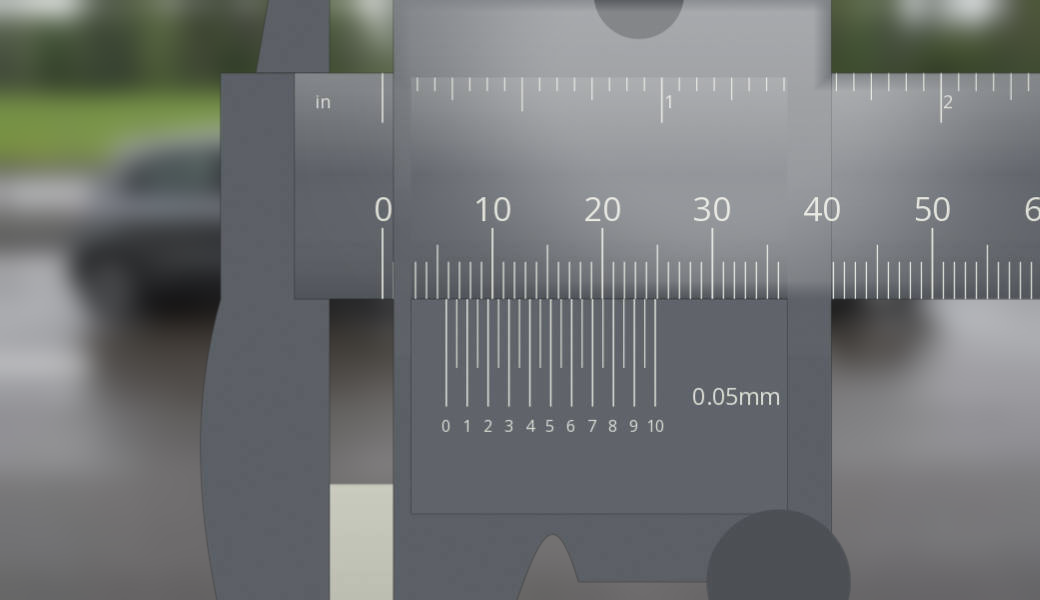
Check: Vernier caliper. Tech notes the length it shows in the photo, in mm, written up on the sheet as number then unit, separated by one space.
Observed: 5.8 mm
